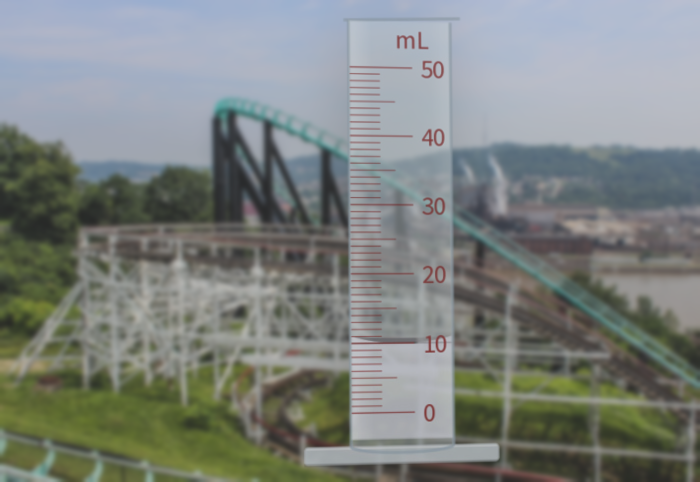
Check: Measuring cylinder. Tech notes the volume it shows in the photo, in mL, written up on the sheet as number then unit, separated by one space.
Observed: 10 mL
